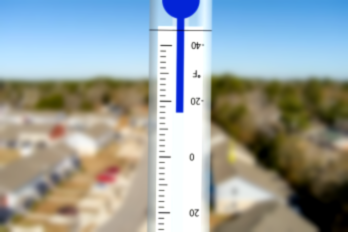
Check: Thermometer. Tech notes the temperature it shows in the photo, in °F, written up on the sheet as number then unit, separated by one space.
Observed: -16 °F
